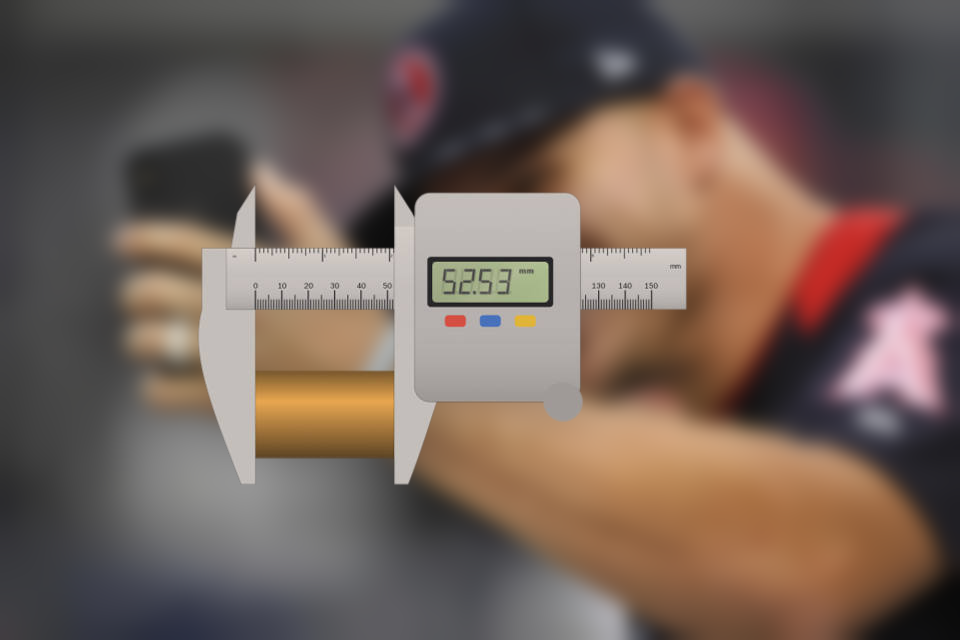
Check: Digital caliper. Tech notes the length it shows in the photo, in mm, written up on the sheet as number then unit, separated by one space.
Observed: 52.53 mm
